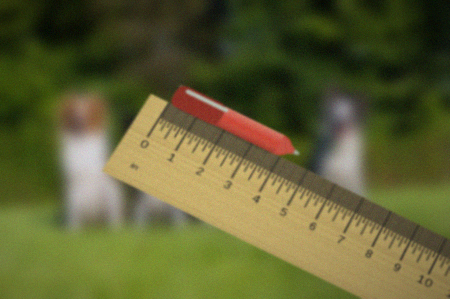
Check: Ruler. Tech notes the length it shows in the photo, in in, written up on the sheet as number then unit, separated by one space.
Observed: 4.5 in
